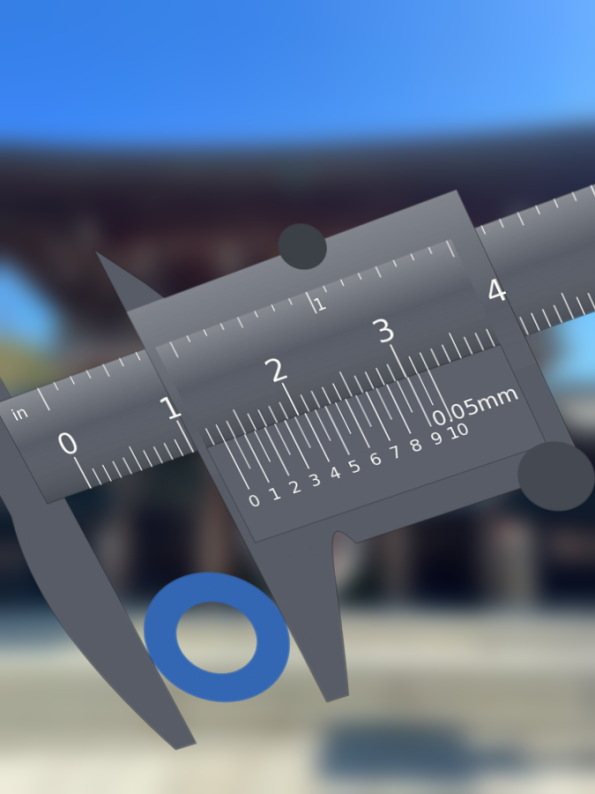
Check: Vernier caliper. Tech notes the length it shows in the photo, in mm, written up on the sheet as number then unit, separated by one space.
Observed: 13.0 mm
